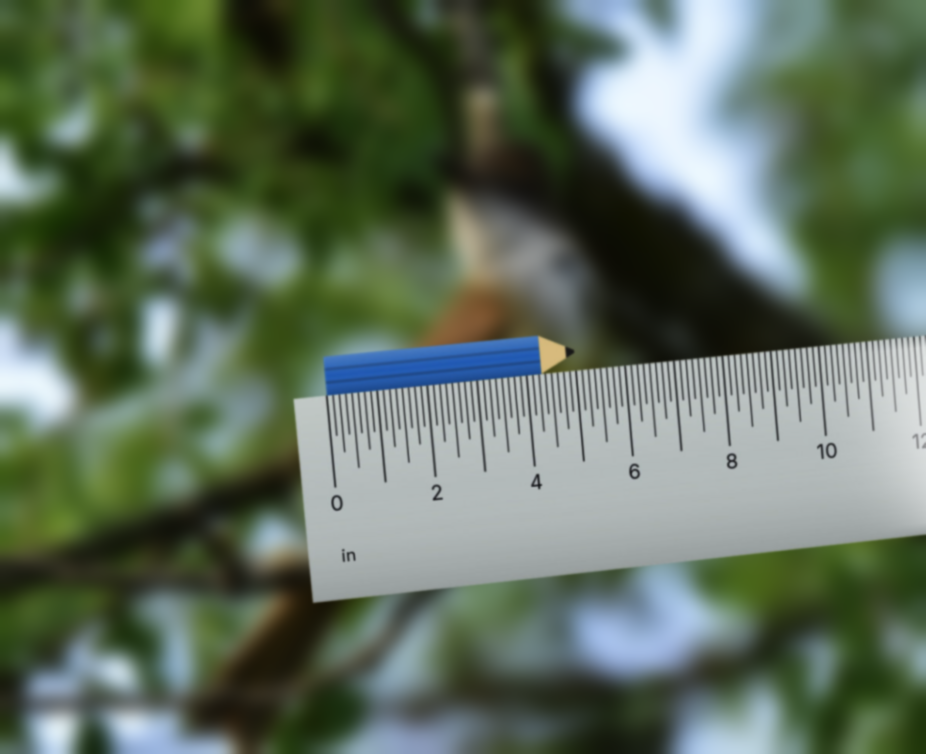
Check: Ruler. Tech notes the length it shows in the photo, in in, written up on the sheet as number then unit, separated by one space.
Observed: 5 in
